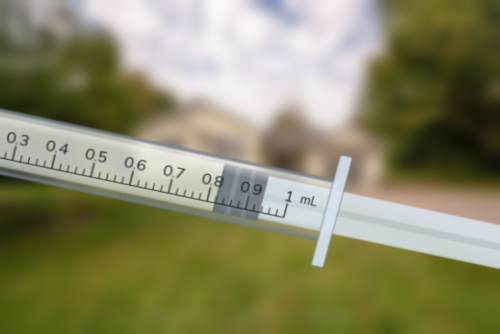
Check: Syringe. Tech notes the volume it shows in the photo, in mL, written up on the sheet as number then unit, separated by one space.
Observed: 0.82 mL
